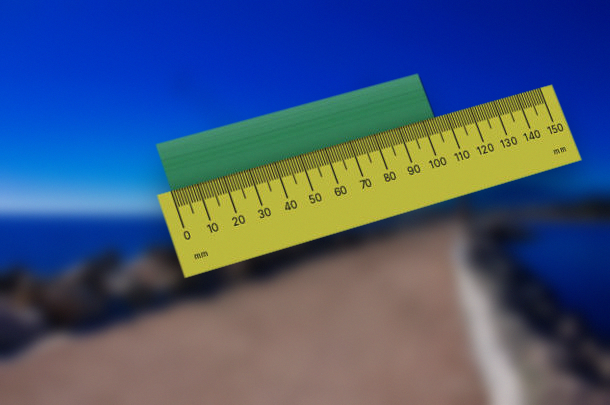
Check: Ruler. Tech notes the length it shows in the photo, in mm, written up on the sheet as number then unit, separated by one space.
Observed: 105 mm
